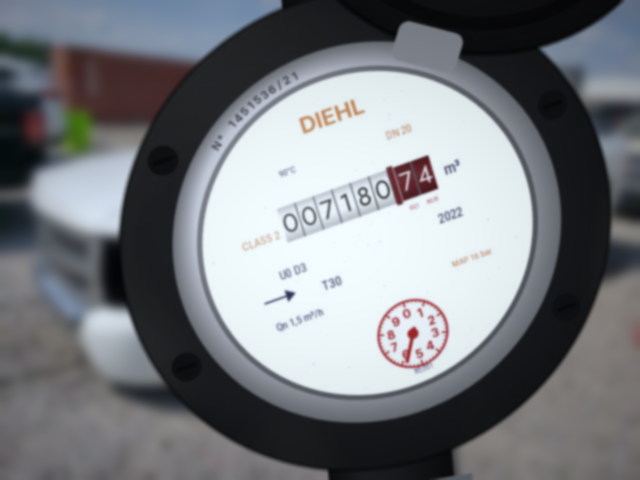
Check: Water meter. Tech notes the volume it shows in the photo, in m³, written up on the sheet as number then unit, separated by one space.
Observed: 7180.745 m³
